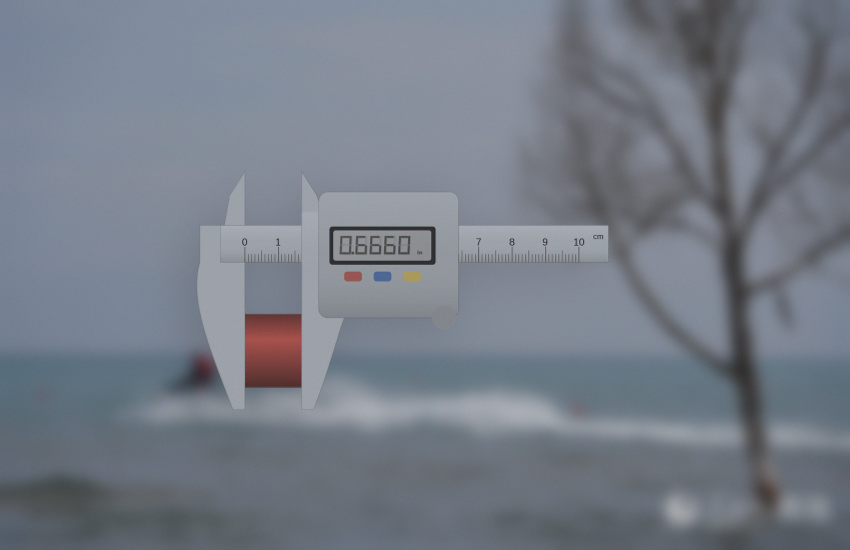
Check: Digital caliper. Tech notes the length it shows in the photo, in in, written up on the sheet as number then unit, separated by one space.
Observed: 0.6660 in
